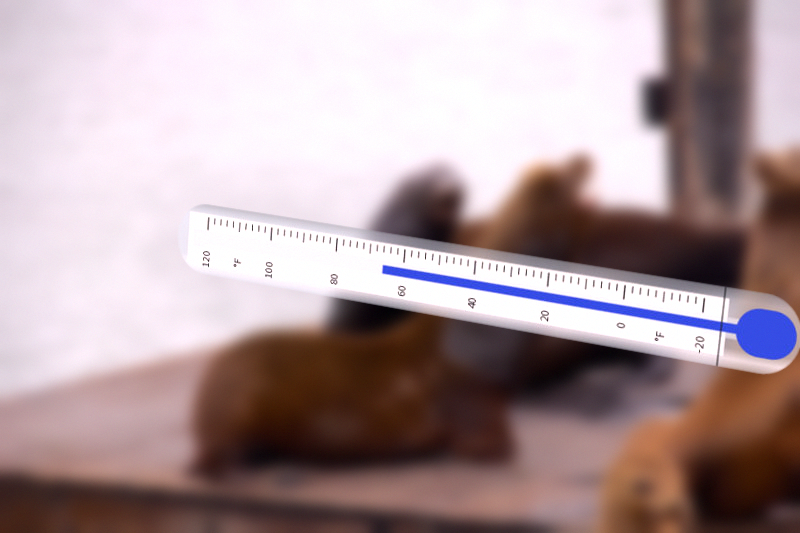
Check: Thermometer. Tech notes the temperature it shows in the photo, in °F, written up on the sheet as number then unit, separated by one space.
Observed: 66 °F
